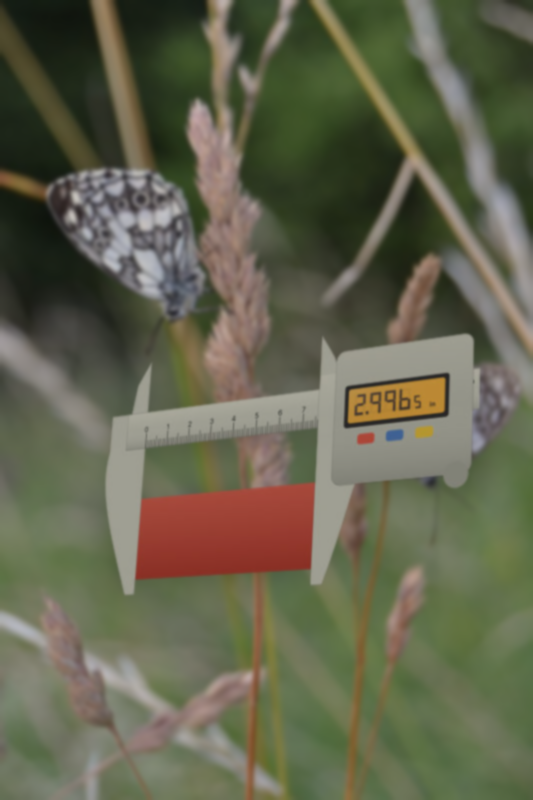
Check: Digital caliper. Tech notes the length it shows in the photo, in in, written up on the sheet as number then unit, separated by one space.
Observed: 2.9965 in
